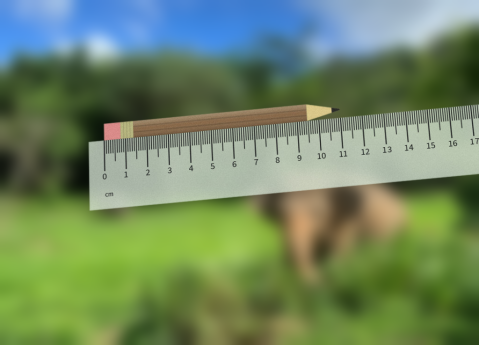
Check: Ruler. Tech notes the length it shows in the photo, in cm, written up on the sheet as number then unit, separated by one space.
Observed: 11 cm
